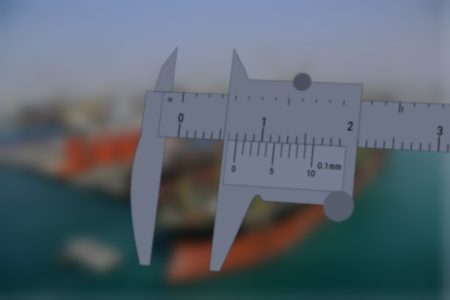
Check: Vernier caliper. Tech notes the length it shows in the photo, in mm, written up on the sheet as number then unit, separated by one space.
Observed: 7.0 mm
